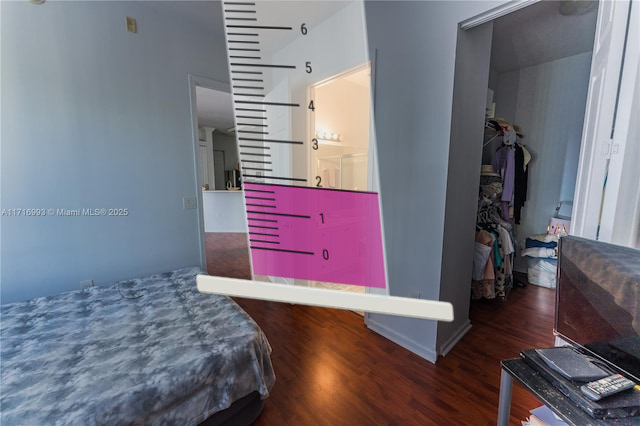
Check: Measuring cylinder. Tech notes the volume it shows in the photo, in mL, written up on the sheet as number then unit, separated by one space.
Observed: 1.8 mL
